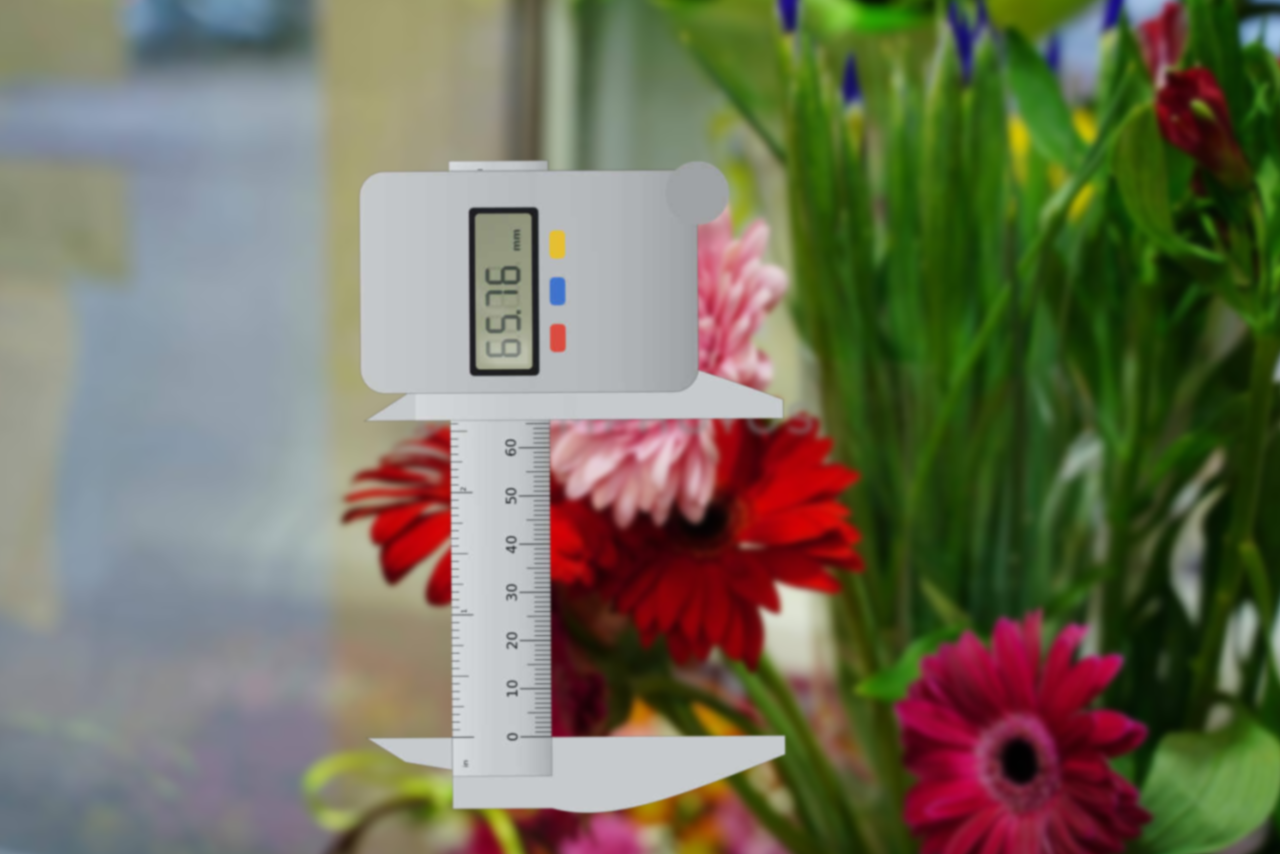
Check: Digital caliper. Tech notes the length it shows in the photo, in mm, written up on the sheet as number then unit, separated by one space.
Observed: 65.76 mm
